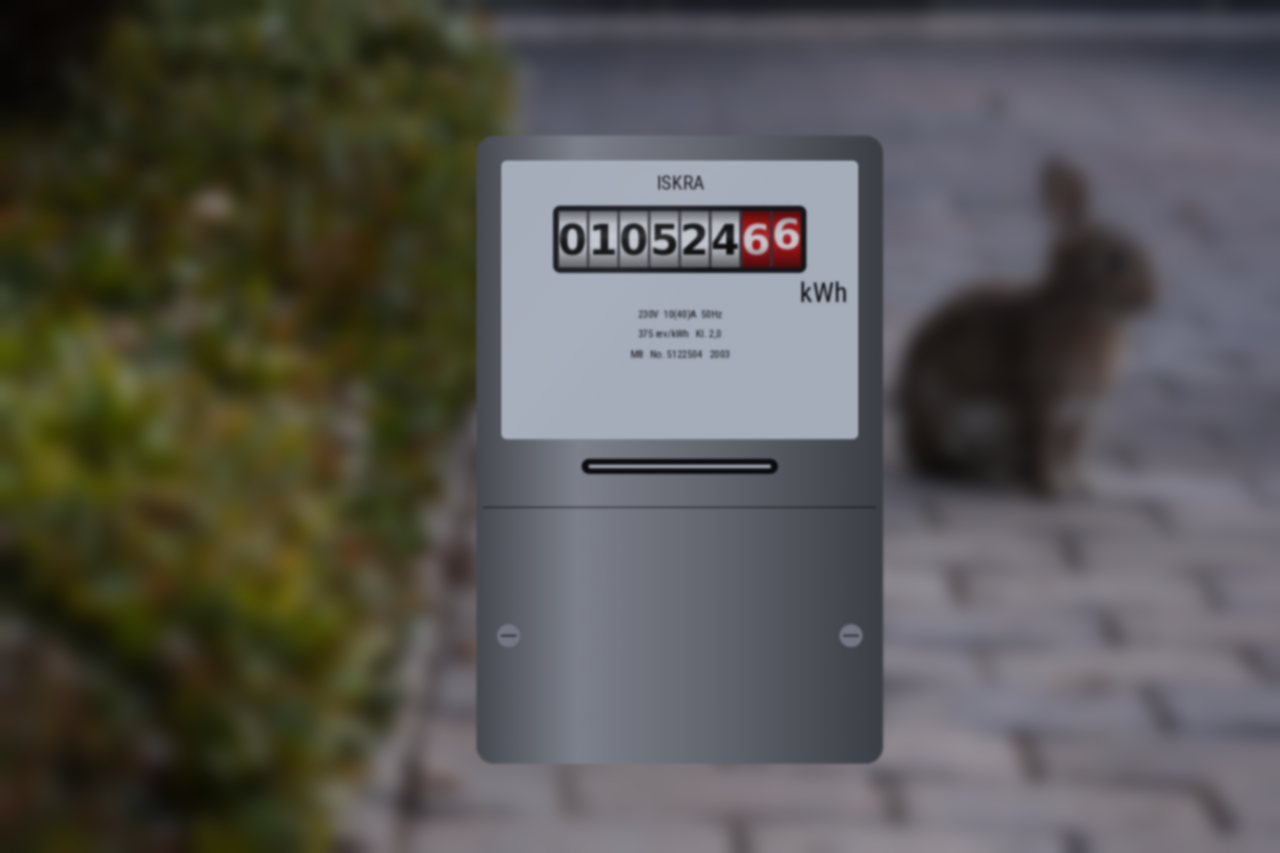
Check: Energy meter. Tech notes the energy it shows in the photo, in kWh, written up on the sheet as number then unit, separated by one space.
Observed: 10524.66 kWh
